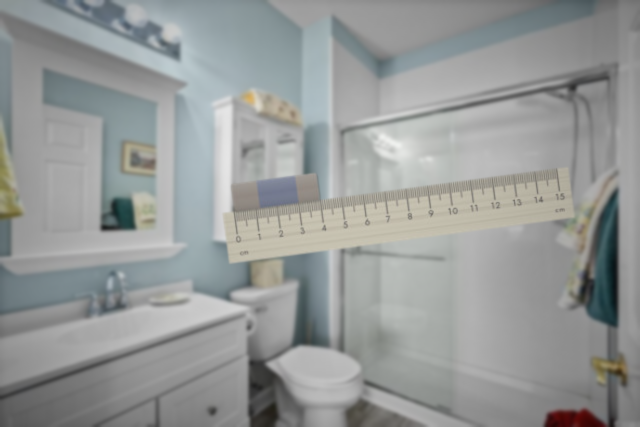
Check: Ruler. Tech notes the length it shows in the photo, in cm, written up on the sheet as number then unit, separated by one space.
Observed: 4 cm
